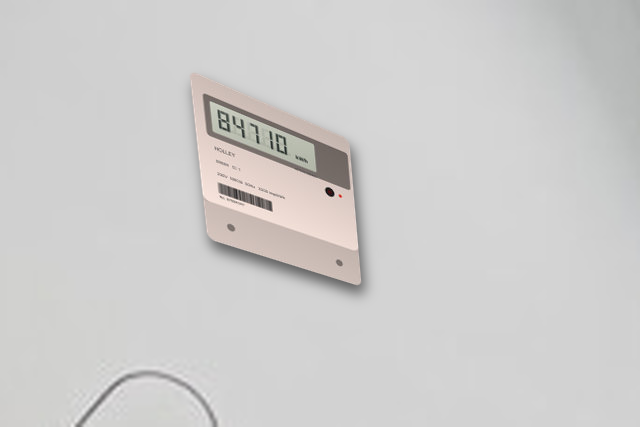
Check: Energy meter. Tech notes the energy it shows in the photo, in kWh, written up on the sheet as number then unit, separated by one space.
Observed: 84710 kWh
